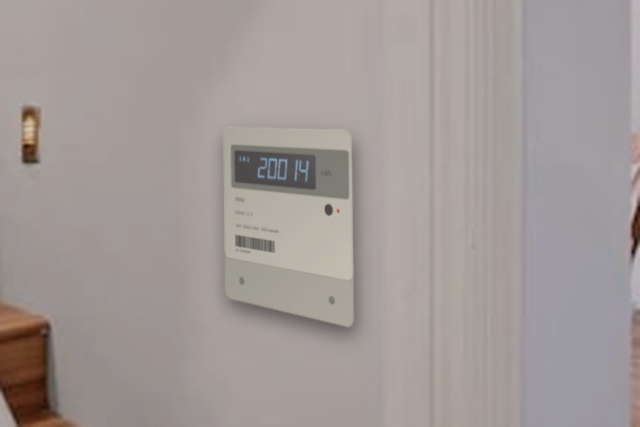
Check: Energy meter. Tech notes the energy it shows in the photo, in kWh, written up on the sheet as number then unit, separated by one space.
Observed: 20014 kWh
